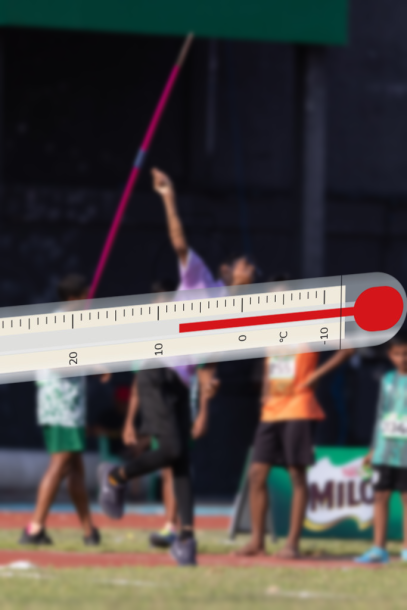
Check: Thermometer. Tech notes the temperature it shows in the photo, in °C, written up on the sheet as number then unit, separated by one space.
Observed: 7.5 °C
